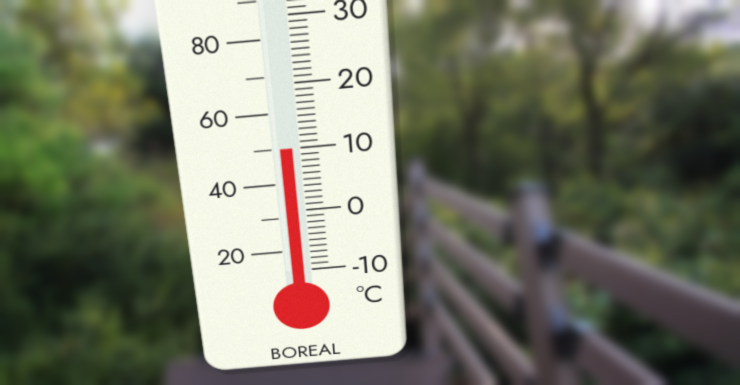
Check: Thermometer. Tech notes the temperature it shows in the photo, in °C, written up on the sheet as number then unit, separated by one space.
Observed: 10 °C
